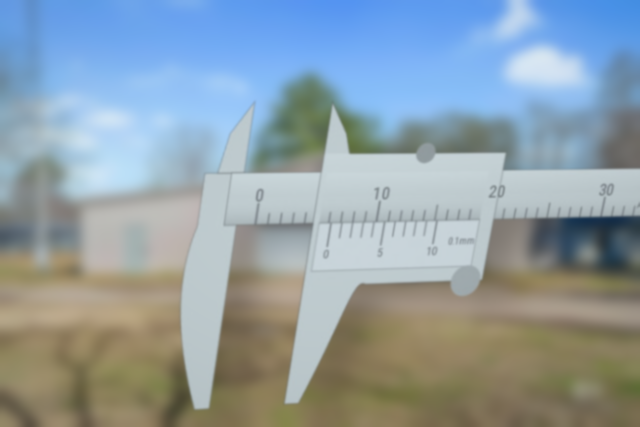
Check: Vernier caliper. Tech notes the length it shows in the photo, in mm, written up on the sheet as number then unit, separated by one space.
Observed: 6.2 mm
